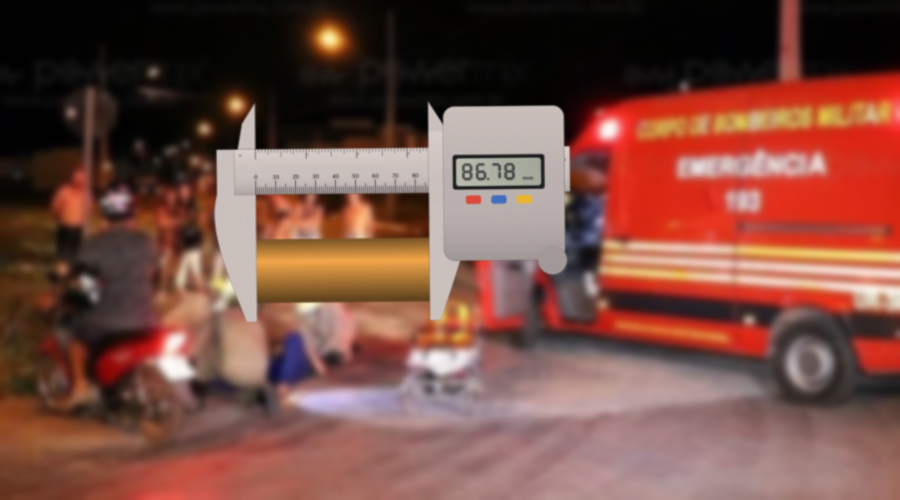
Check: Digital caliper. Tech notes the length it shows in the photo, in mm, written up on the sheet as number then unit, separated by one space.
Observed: 86.78 mm
